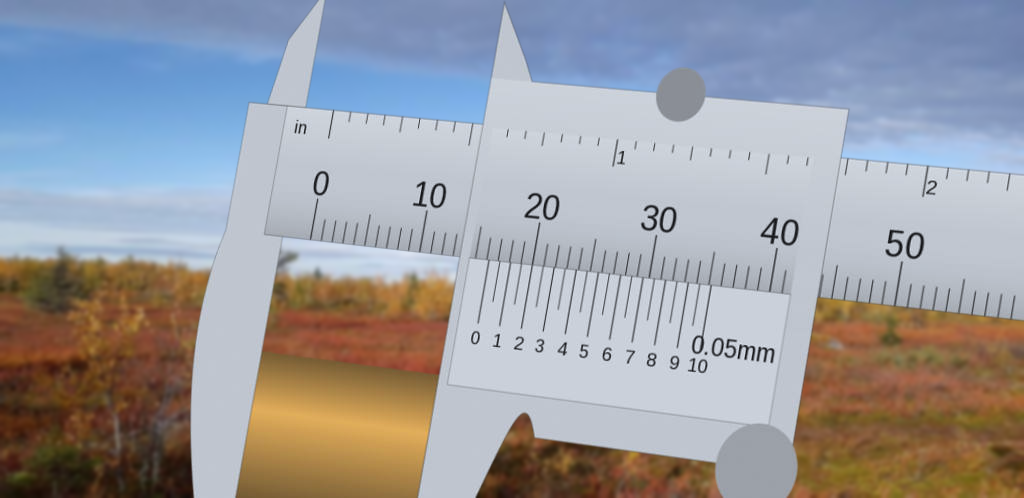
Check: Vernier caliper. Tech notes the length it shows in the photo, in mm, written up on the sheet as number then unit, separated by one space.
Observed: 16.2 mm
